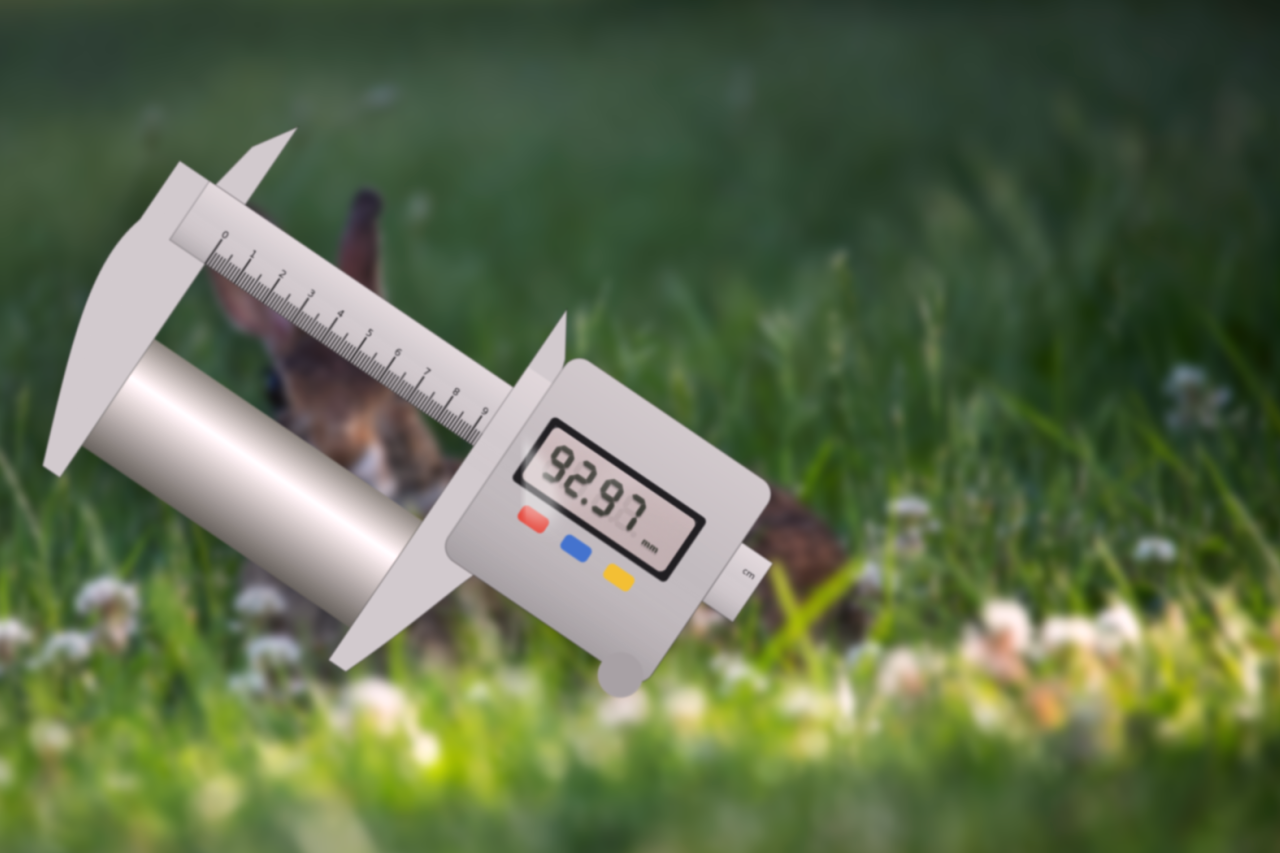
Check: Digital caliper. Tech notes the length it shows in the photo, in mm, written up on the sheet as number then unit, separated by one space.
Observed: 92.97 mm
